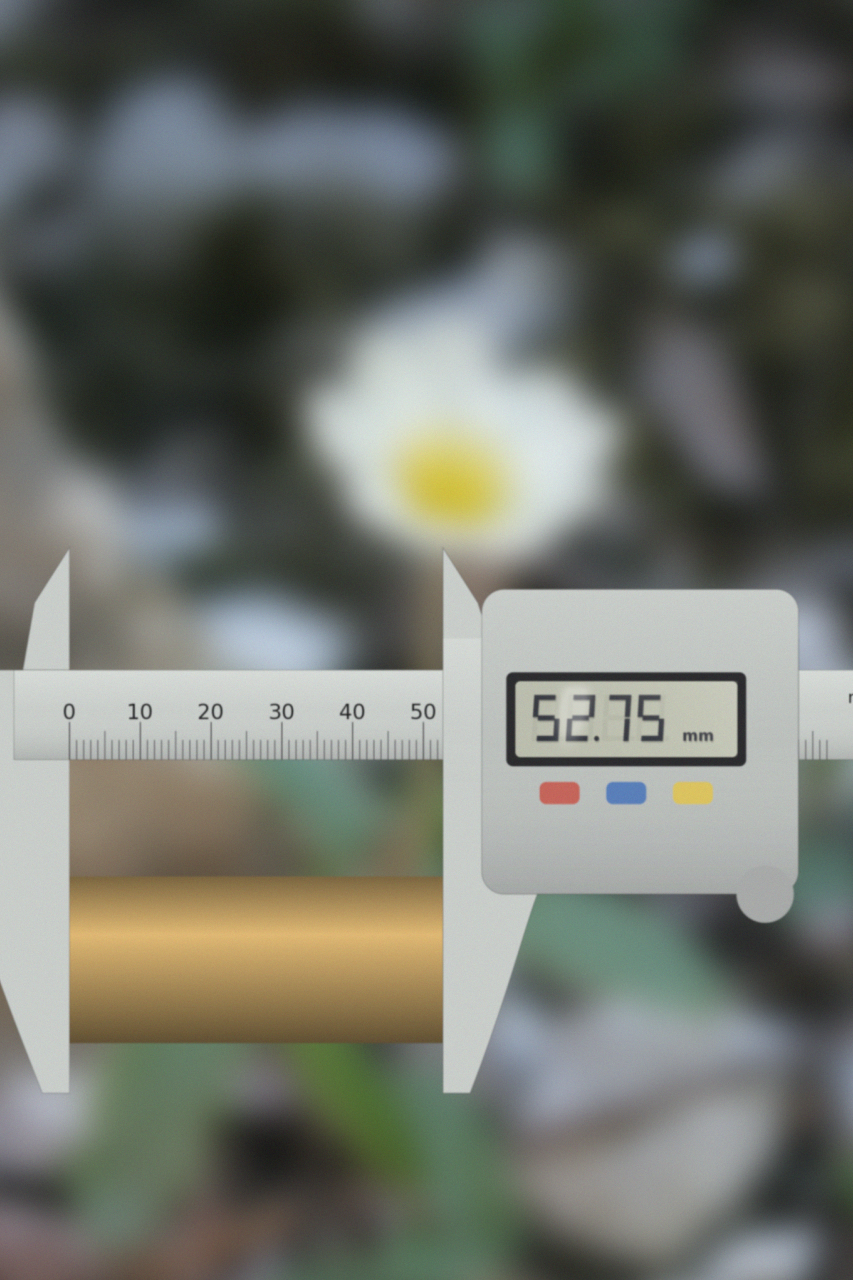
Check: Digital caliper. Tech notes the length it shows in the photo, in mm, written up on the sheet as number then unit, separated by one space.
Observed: 52.75 mm
